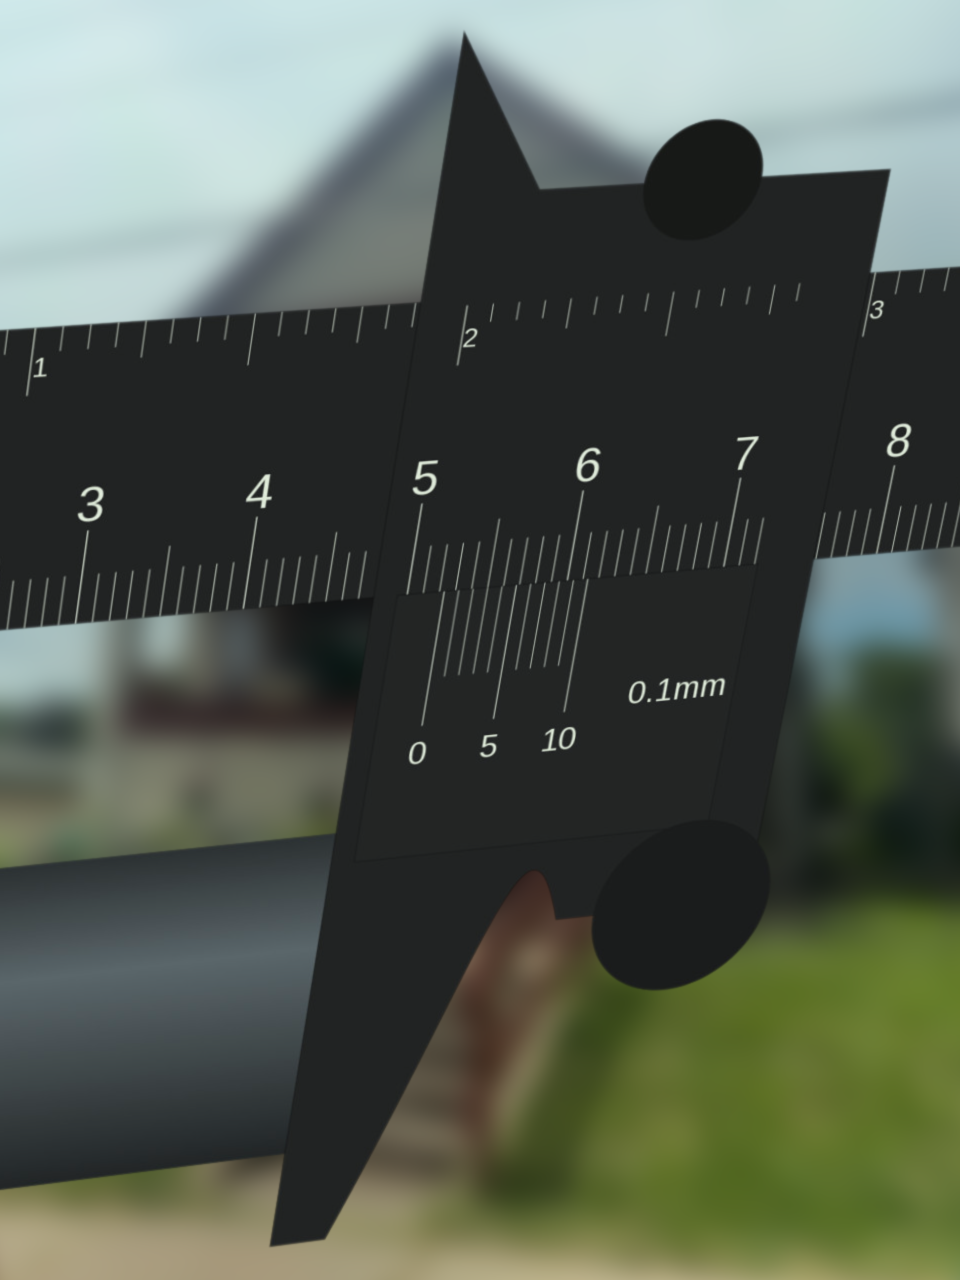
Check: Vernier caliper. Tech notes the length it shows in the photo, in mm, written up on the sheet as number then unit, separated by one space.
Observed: 52.3 mm
